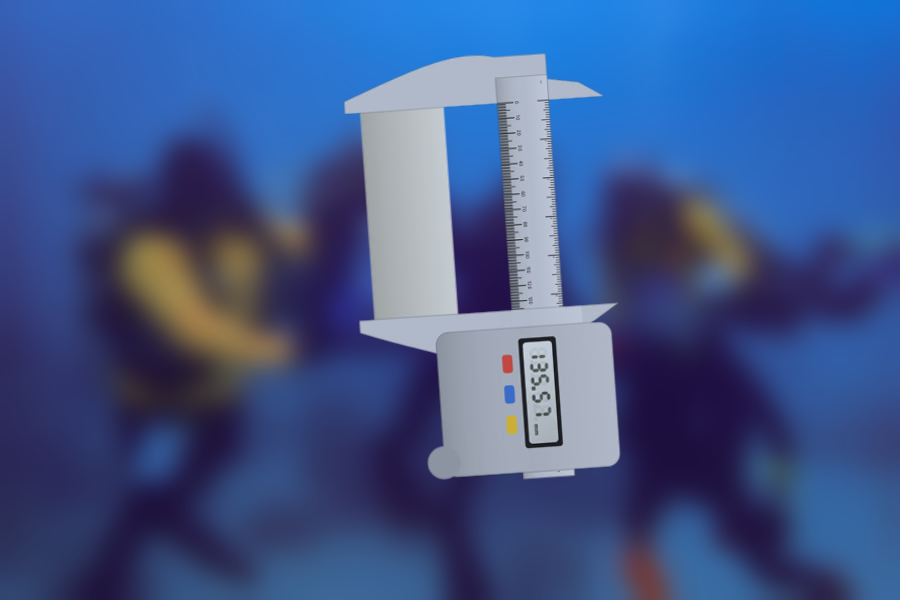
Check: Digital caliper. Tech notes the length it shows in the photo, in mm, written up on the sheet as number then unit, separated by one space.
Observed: 135.57 mm
